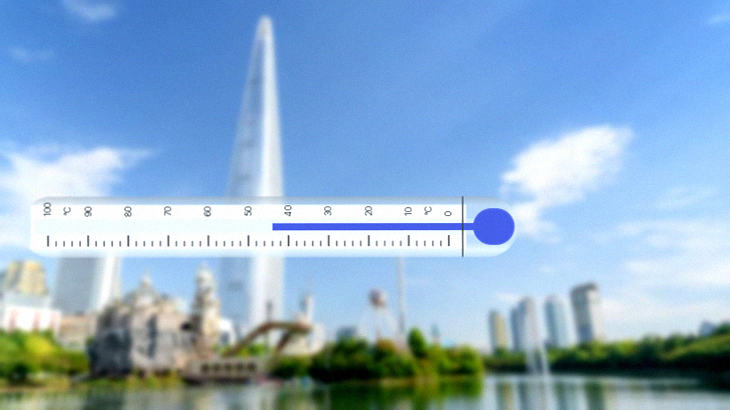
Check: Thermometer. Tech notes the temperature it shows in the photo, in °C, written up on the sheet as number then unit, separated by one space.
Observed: 44 °C
